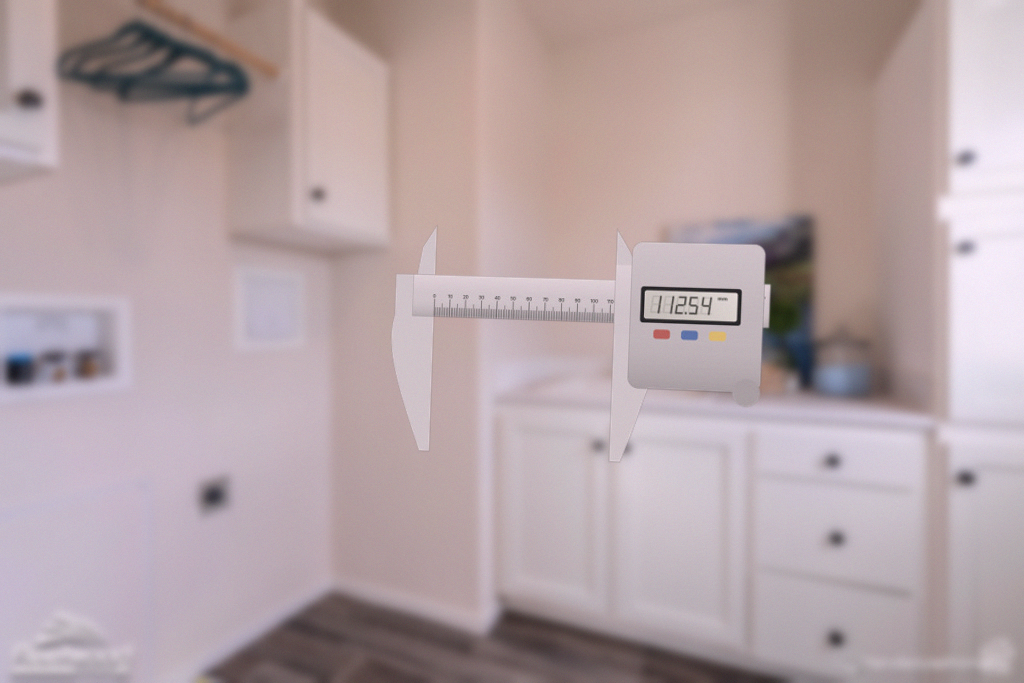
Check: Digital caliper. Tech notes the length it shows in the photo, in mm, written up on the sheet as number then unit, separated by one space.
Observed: 112.54 mm
